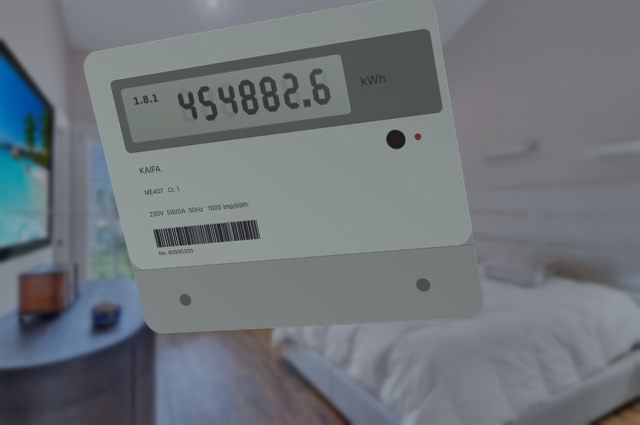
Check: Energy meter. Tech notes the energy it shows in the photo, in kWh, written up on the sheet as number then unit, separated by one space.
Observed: 454882.6 kWh
